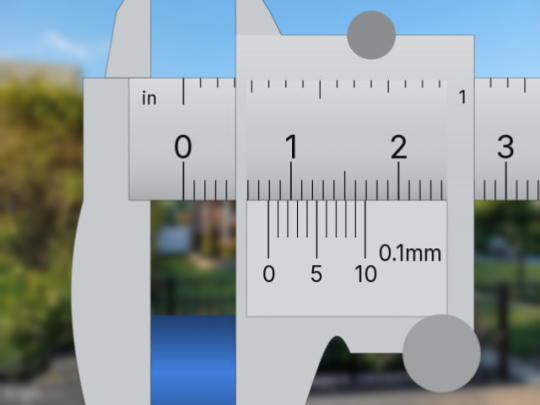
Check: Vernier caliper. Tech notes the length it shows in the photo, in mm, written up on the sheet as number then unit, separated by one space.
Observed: 7.9 mm
